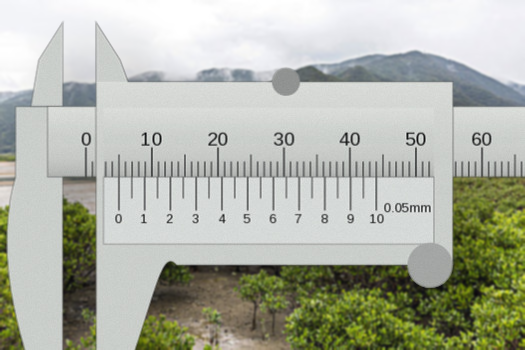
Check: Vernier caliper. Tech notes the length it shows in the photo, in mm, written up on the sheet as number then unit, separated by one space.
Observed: 5.0 mm
